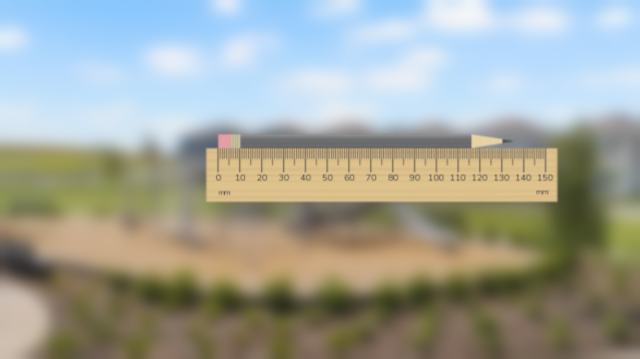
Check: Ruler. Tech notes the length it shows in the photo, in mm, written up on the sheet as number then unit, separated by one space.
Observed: 135 mm
